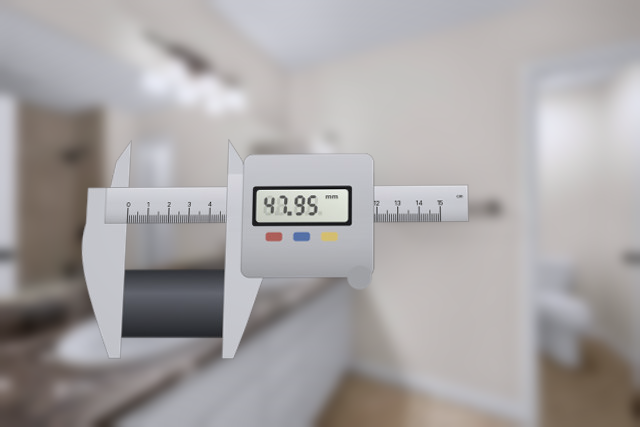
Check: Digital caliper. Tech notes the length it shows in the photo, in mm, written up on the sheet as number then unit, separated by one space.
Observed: 47.95 mm
